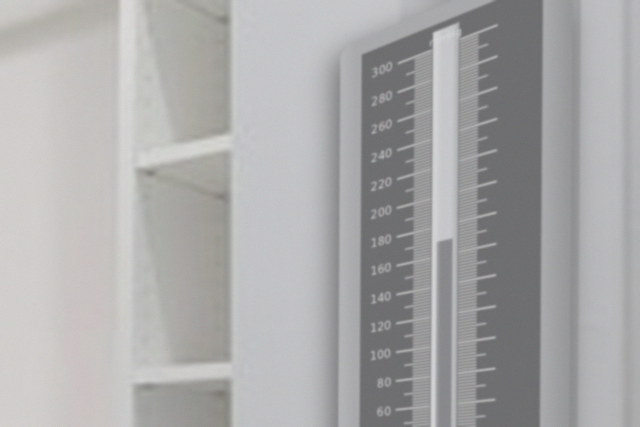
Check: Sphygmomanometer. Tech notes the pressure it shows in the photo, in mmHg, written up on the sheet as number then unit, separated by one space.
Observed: 170 mmHg
